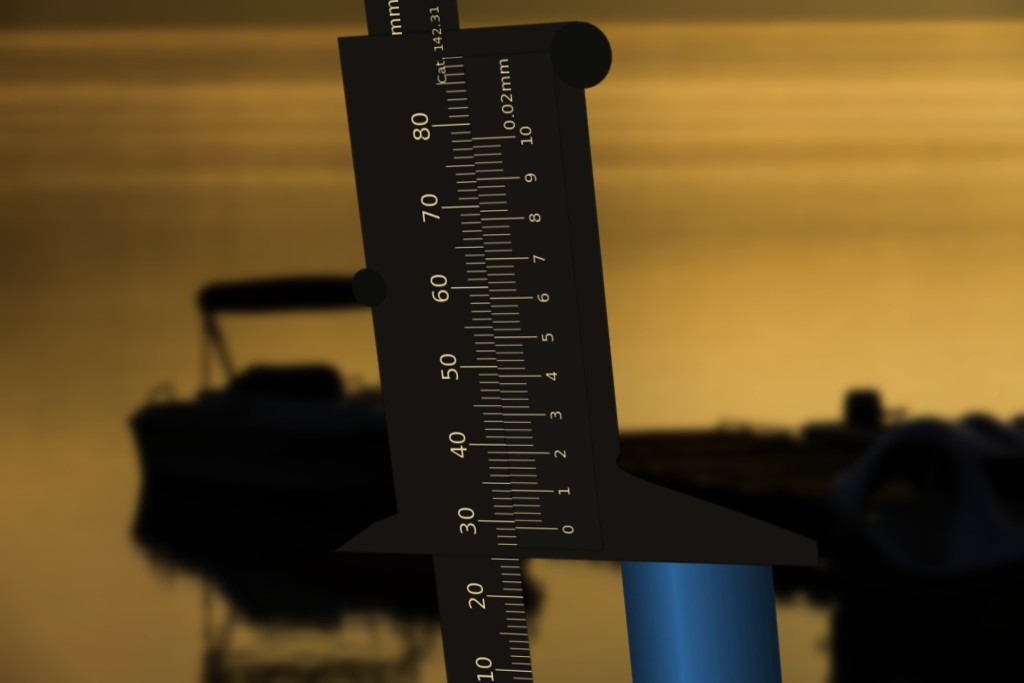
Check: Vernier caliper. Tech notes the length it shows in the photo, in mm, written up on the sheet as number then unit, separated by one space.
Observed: 29.2 mm
